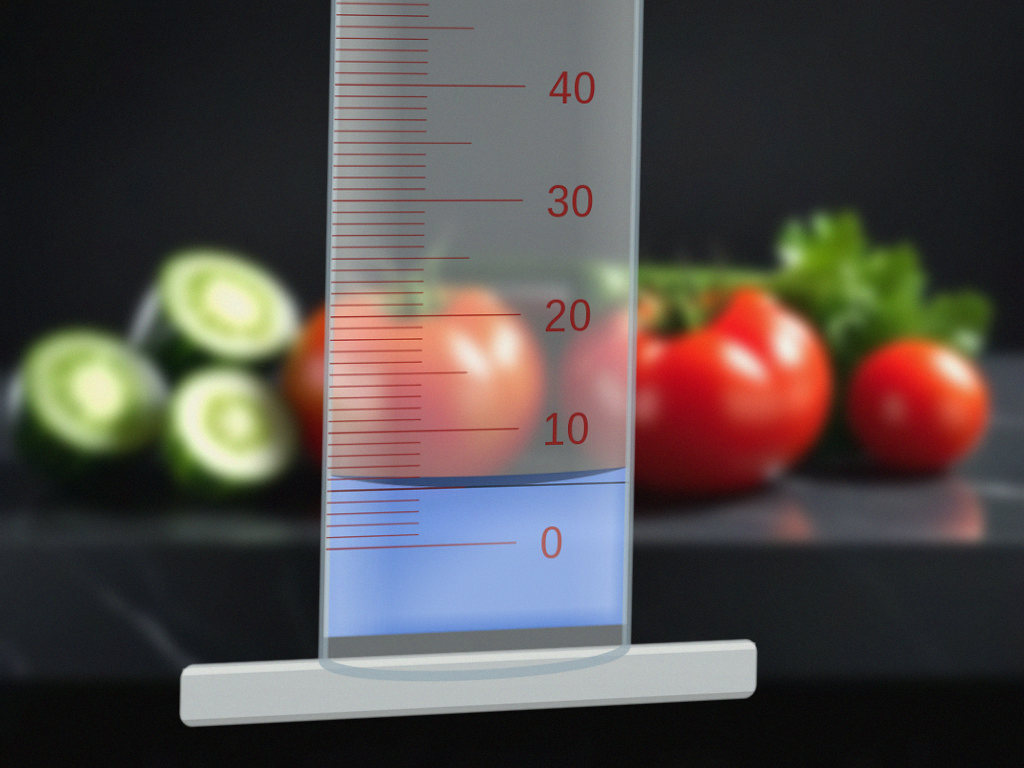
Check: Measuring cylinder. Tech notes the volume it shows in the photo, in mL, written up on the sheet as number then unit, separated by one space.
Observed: 5 mL
